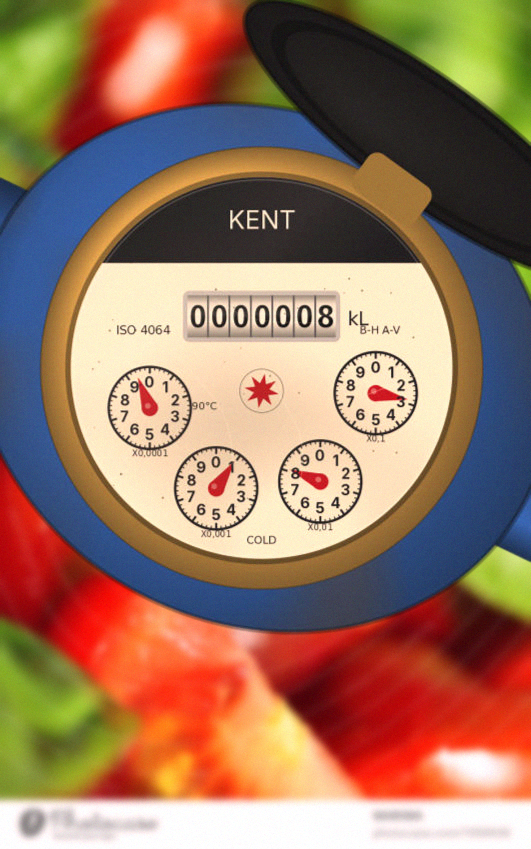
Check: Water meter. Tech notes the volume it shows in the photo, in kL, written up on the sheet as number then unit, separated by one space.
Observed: 8.2809 kL
